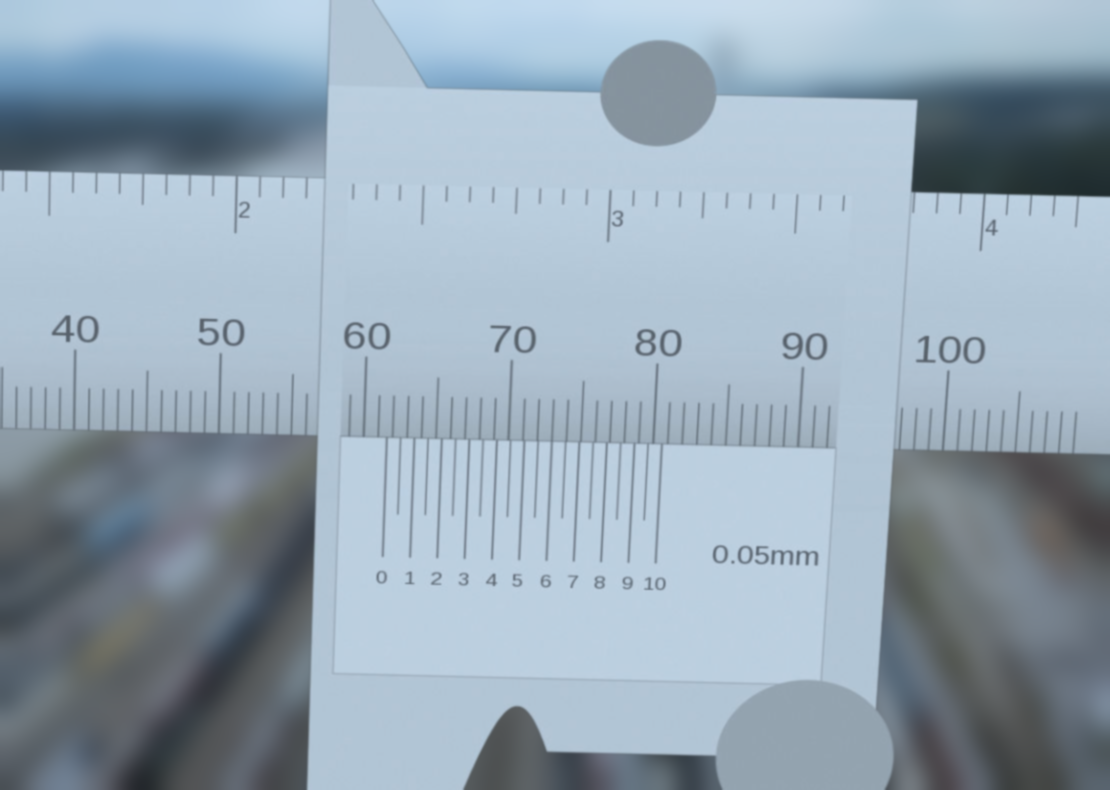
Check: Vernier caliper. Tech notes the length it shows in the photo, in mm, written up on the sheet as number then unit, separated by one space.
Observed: 61.6 mm
